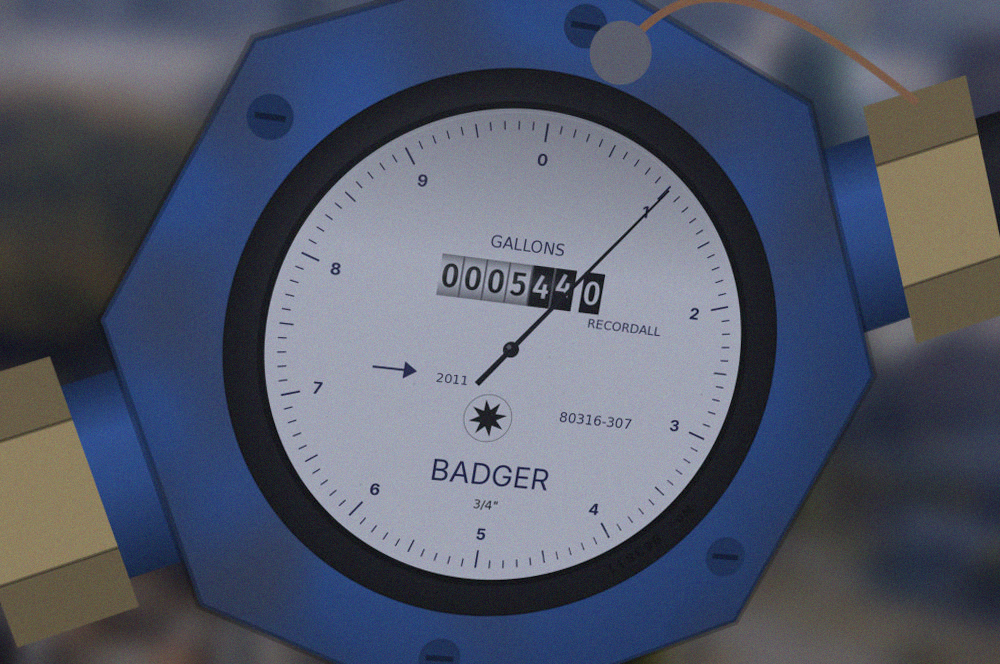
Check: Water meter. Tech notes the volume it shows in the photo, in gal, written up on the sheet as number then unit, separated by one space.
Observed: 5441.0 gal
